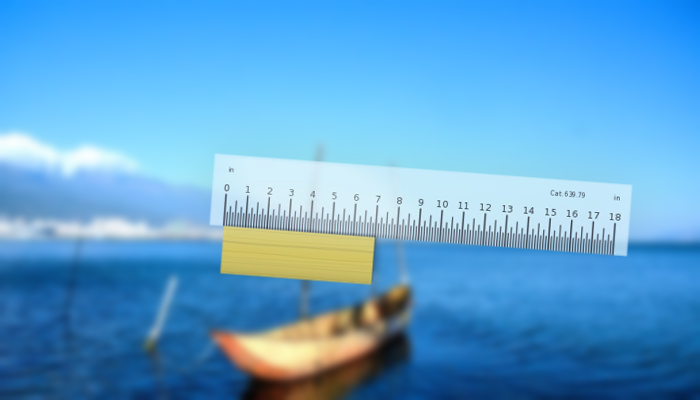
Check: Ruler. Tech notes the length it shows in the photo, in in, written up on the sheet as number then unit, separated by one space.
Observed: 7 in
